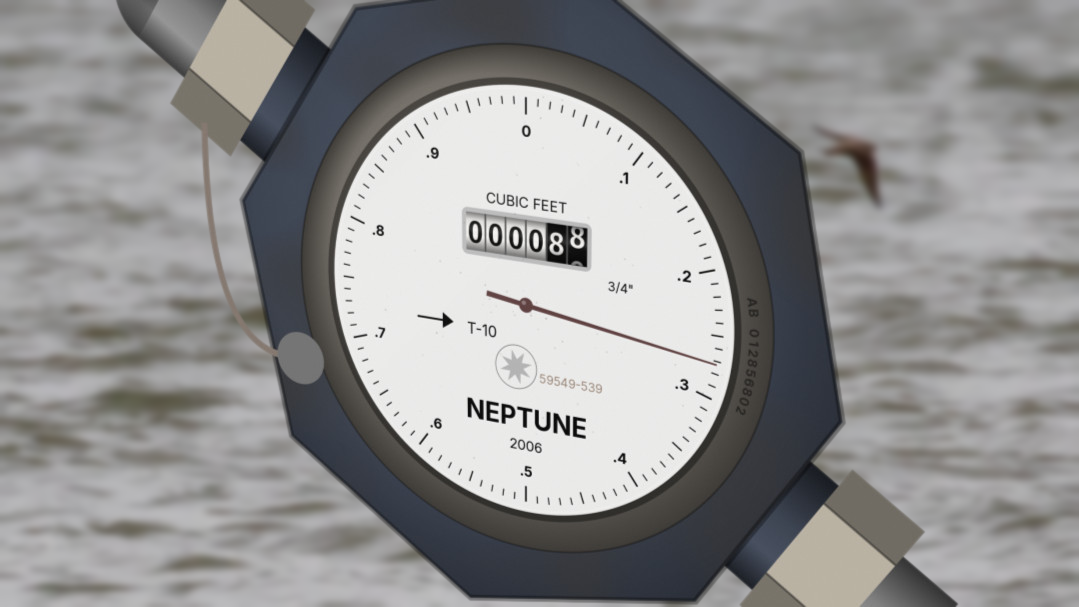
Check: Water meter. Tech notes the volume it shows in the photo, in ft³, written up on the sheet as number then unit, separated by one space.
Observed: 88.27 ft³
